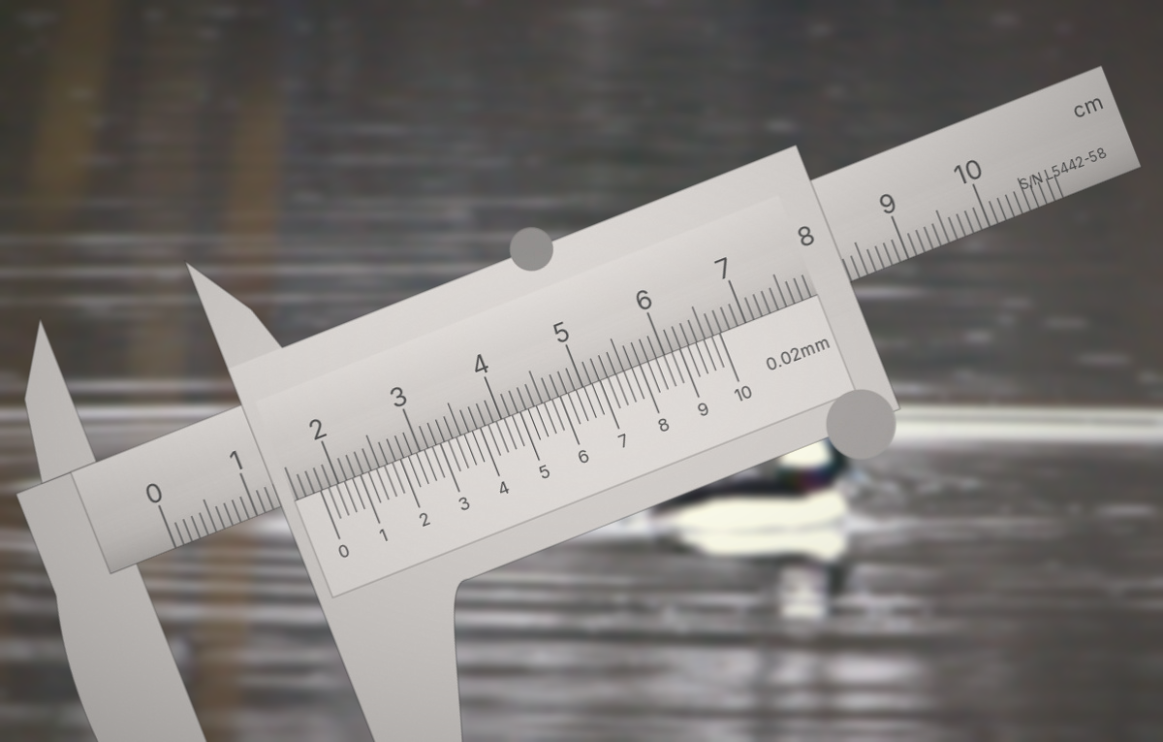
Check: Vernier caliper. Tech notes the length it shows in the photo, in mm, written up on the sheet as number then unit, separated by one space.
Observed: 17.8 mm
